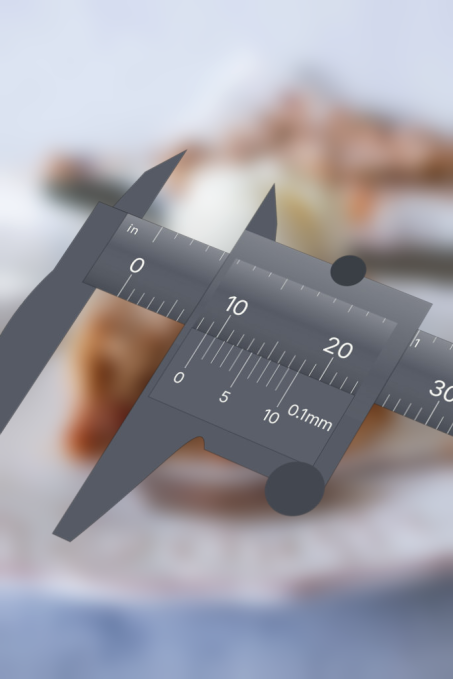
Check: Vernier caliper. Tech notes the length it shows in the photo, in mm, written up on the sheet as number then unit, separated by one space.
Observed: 9.0 mm
